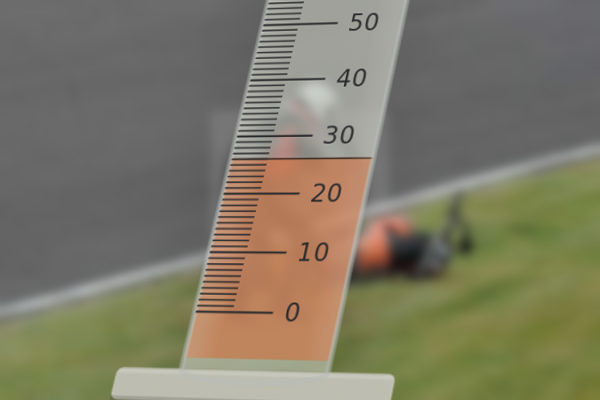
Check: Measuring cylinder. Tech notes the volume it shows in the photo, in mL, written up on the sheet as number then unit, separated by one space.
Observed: 26 mL
